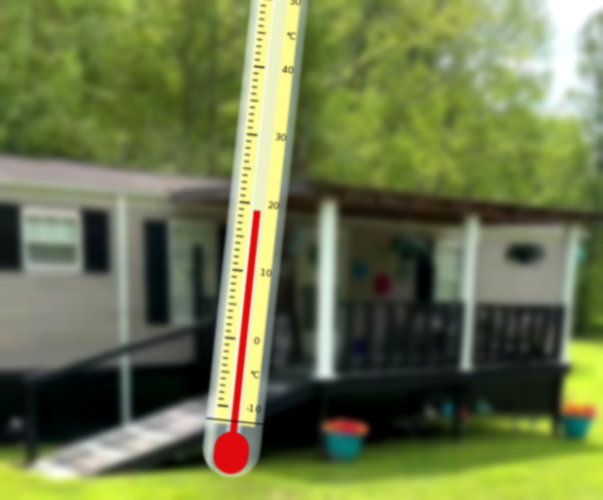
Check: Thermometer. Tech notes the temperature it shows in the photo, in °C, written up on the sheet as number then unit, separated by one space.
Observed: 19 °C
